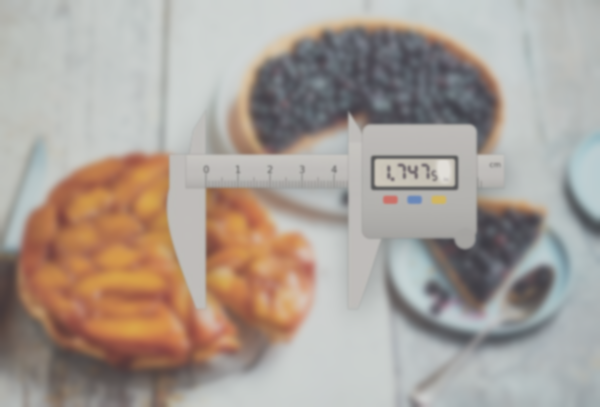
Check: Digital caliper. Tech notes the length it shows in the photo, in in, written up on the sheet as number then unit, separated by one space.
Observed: 1.7475 in
